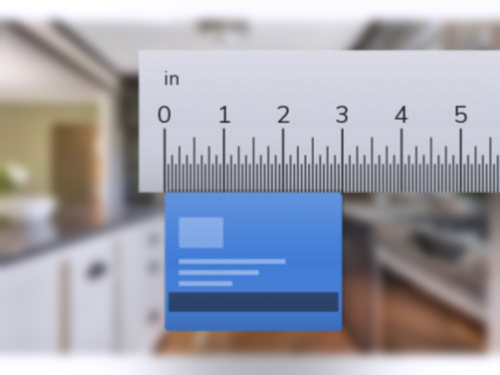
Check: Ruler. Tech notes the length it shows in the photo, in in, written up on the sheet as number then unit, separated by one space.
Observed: 3 in
